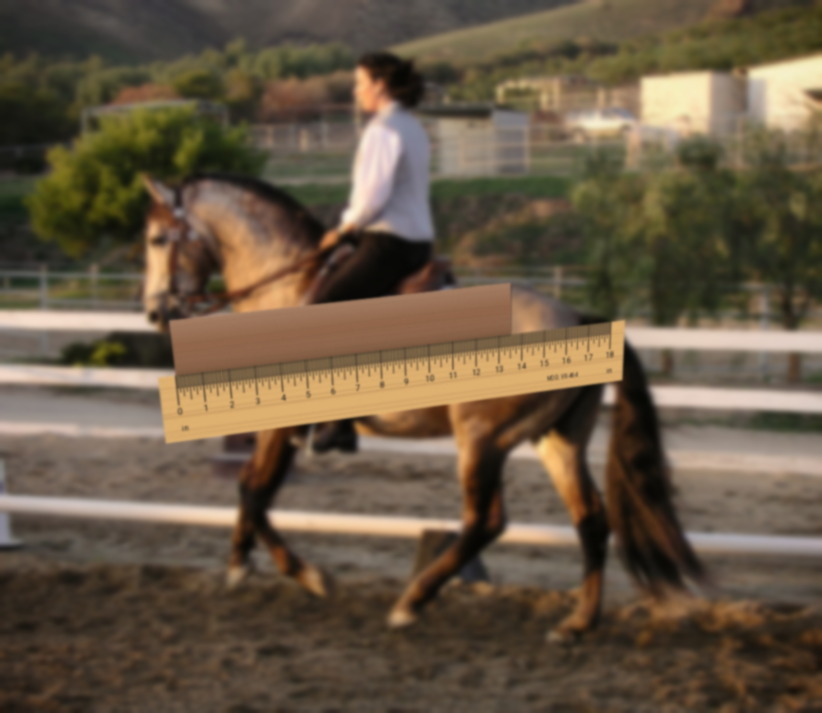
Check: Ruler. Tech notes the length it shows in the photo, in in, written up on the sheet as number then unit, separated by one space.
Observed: 13.5 in
